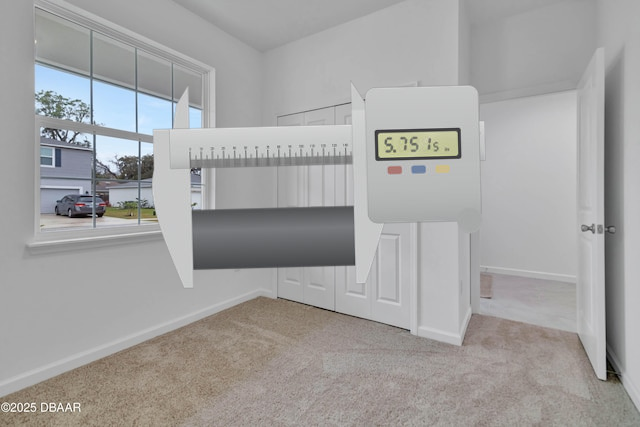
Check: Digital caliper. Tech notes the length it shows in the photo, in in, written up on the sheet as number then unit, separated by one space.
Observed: 5.7515 in
